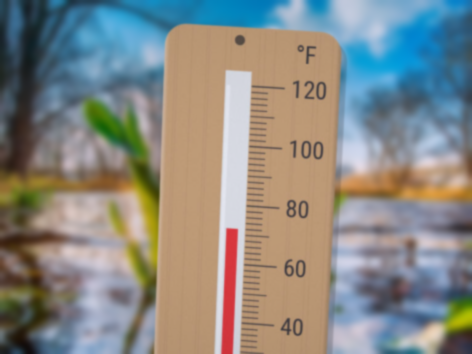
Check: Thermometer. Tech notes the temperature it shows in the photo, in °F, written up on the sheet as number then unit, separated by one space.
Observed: 72 °F
